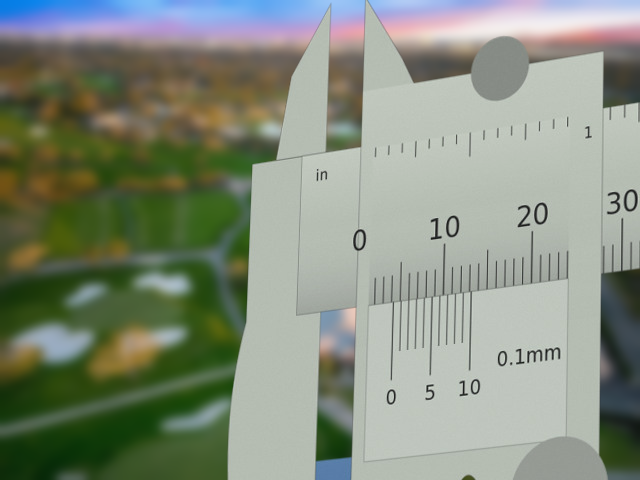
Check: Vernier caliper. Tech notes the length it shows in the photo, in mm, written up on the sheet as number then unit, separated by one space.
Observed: 4.2 mm
